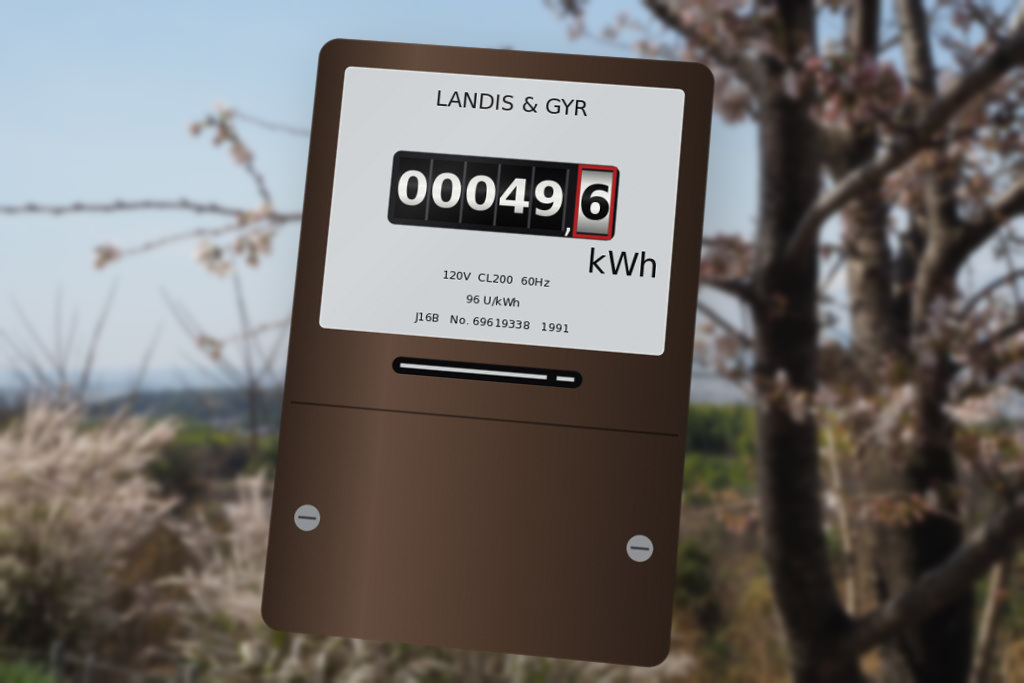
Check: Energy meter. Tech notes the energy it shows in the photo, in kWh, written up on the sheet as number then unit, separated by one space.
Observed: 49.6 kWh
